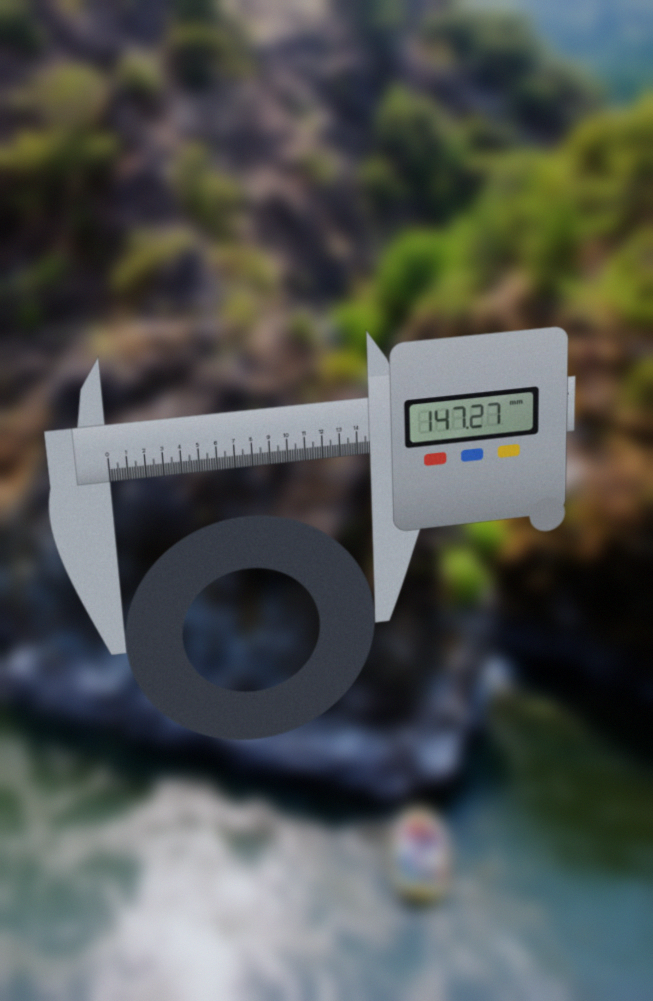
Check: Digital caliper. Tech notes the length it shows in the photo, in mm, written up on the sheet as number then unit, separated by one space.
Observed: 147.27 mm
